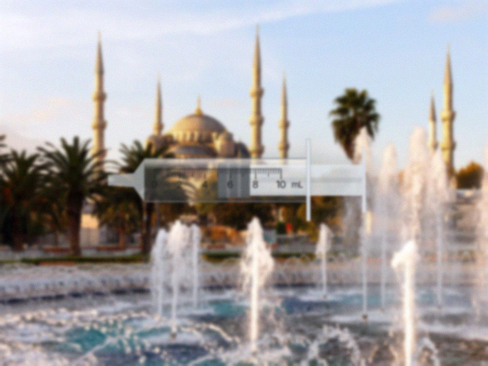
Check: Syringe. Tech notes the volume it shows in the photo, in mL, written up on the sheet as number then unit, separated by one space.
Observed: 5 mL
